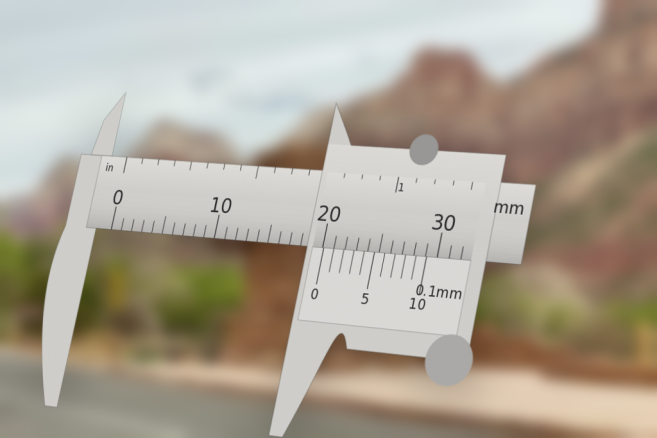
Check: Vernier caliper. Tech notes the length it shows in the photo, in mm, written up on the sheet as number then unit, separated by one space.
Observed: 20.1 mm
